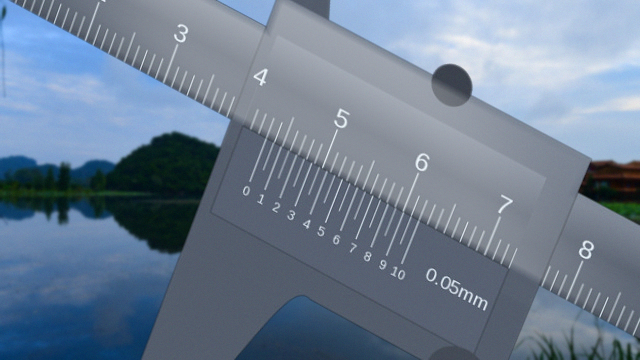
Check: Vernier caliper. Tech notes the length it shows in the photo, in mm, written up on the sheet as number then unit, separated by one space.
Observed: 43.0 mm
